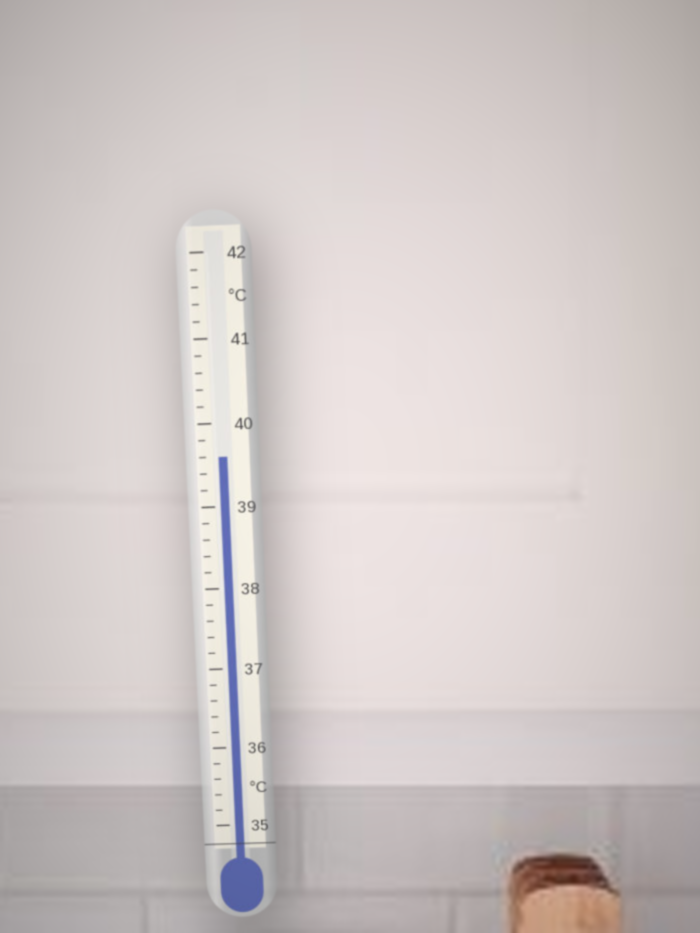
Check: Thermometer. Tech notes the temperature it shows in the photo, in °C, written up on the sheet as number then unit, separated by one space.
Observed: 39.6 °C
